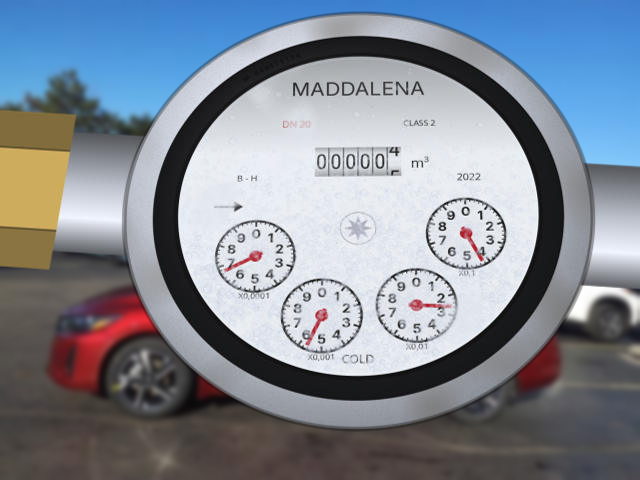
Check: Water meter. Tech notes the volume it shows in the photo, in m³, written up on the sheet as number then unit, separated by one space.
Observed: 4.4256 m³
